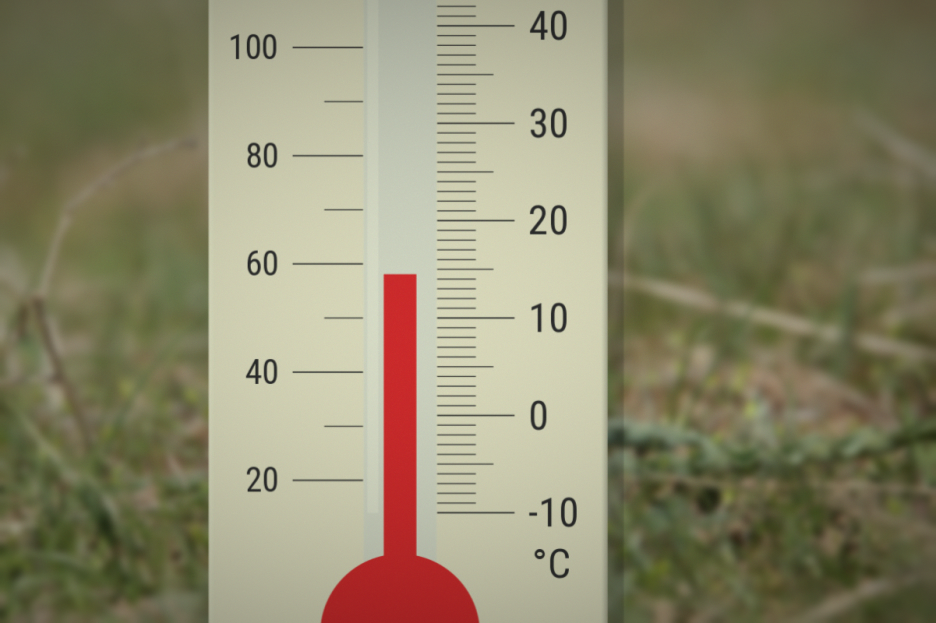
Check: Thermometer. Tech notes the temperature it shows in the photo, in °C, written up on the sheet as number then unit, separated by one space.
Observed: 14.5 °C
